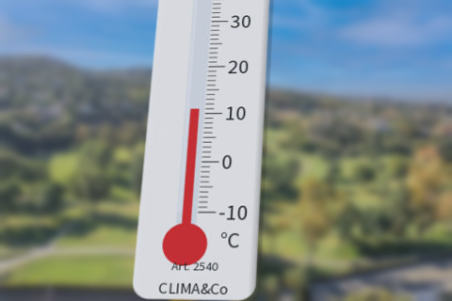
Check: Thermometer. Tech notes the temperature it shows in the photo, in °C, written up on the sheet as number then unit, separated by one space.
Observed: 11 °C
